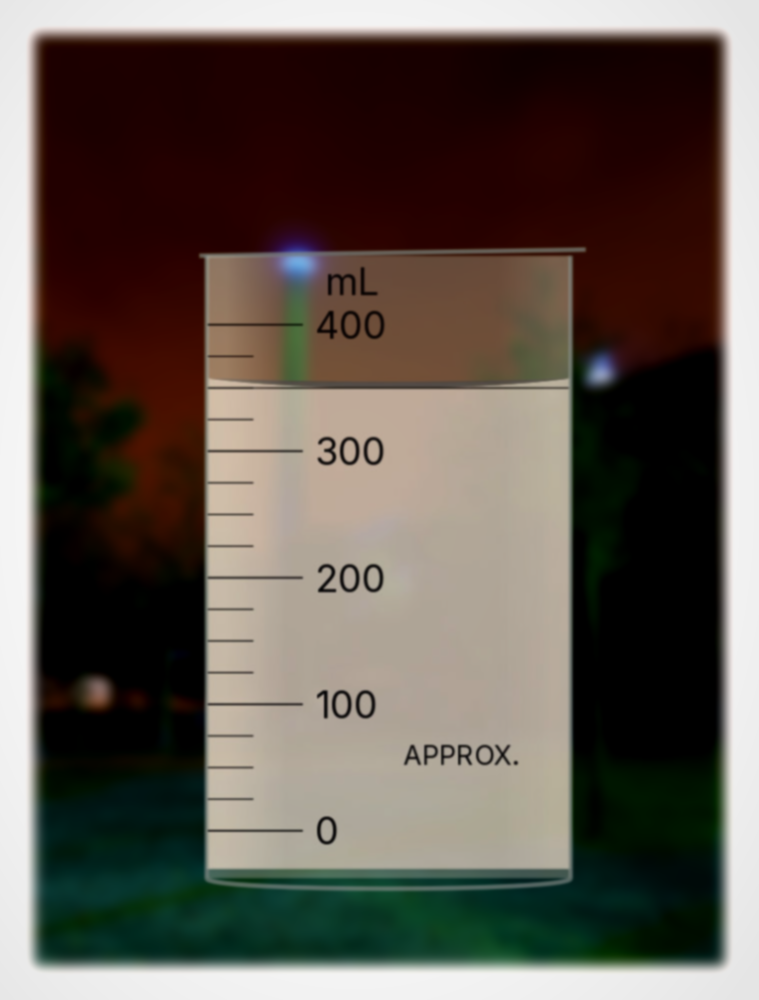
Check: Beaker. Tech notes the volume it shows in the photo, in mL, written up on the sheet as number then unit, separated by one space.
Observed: 350 mL
